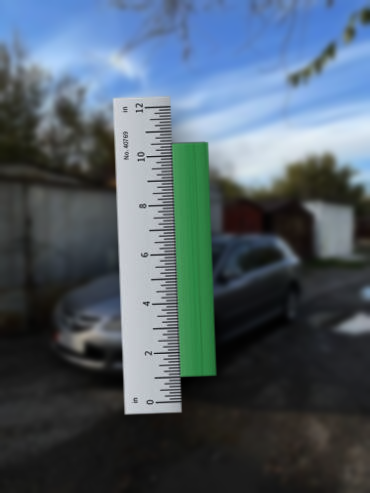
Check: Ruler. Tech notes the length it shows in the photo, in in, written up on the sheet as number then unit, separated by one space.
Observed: 9.5 in
